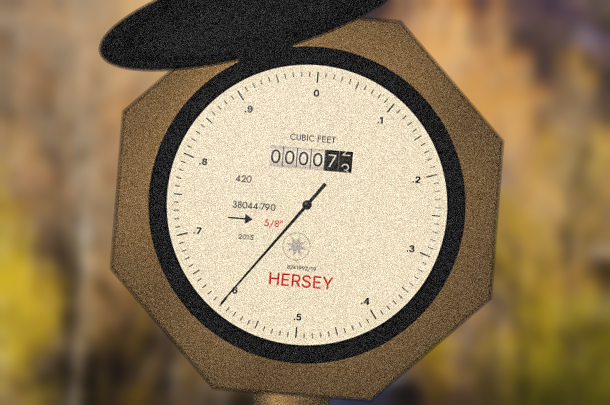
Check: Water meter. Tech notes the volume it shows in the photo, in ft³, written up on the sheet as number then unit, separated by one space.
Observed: 72.60 ft³
